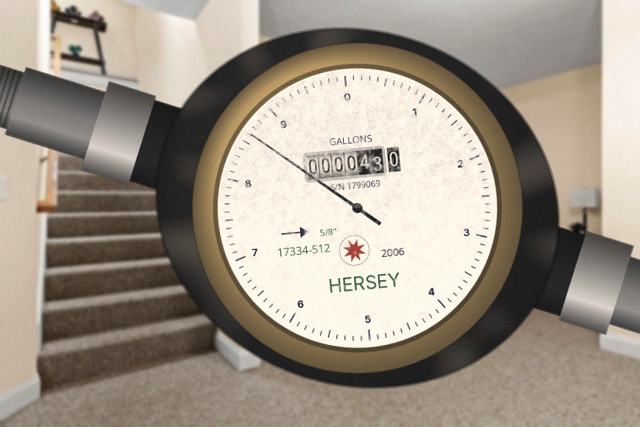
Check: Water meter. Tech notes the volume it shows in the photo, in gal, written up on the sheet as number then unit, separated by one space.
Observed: 428.6 gal
